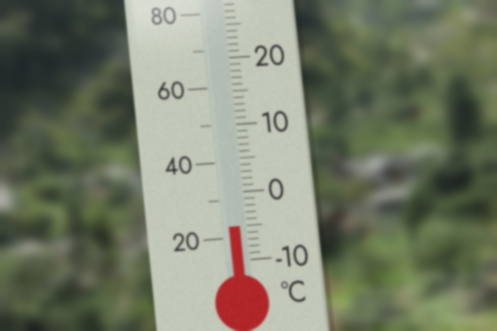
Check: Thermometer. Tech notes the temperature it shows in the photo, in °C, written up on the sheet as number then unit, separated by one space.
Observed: -5 °C
